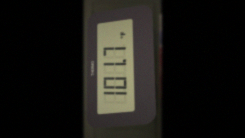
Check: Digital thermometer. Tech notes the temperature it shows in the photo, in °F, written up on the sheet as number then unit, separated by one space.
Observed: 101.7 °F
